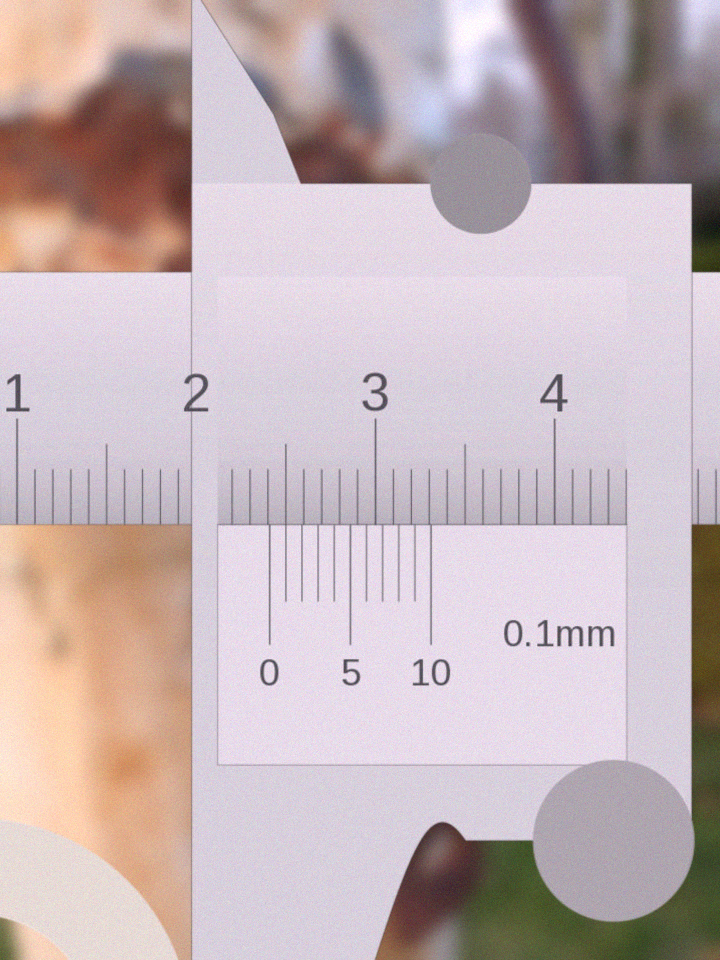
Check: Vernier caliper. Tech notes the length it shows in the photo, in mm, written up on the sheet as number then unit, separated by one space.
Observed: 24.1 mm
